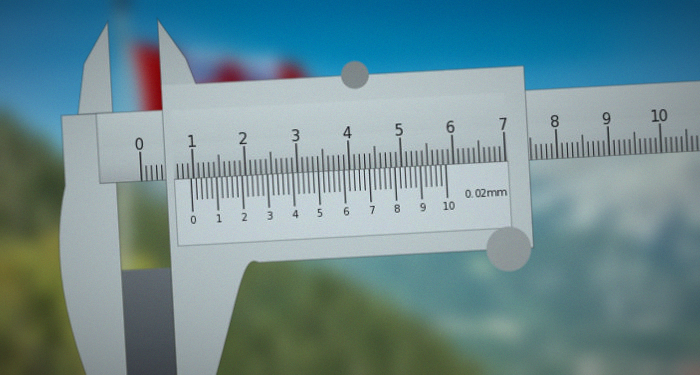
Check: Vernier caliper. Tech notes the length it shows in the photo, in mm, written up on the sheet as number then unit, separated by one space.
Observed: 9.5 mm
